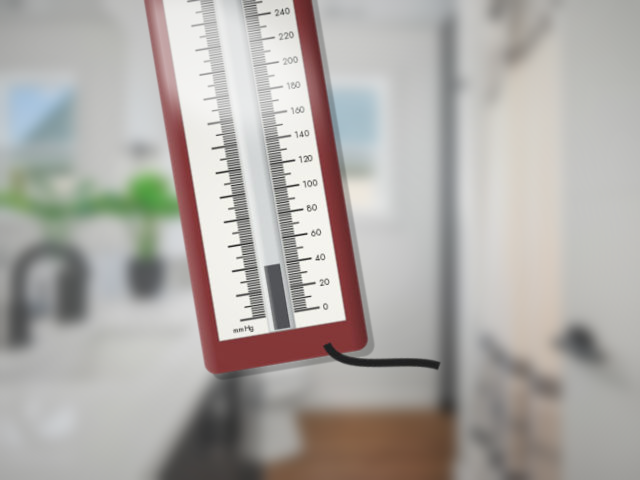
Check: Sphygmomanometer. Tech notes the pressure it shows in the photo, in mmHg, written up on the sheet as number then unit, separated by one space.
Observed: 40 mmHg
